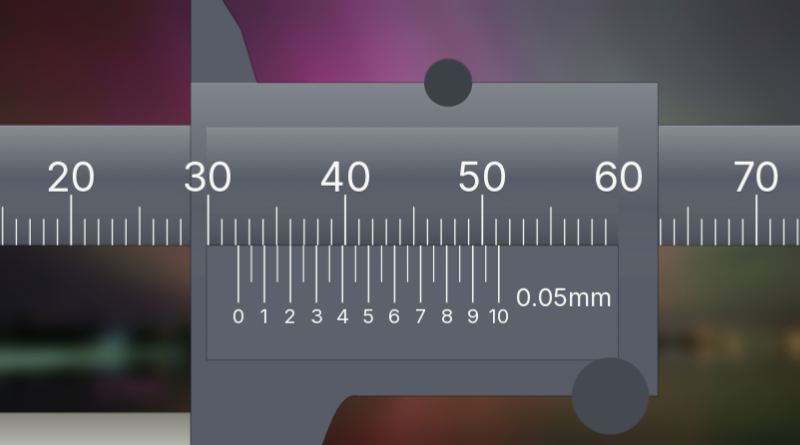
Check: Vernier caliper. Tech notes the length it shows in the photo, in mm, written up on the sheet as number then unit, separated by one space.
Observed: 32.2 mm
